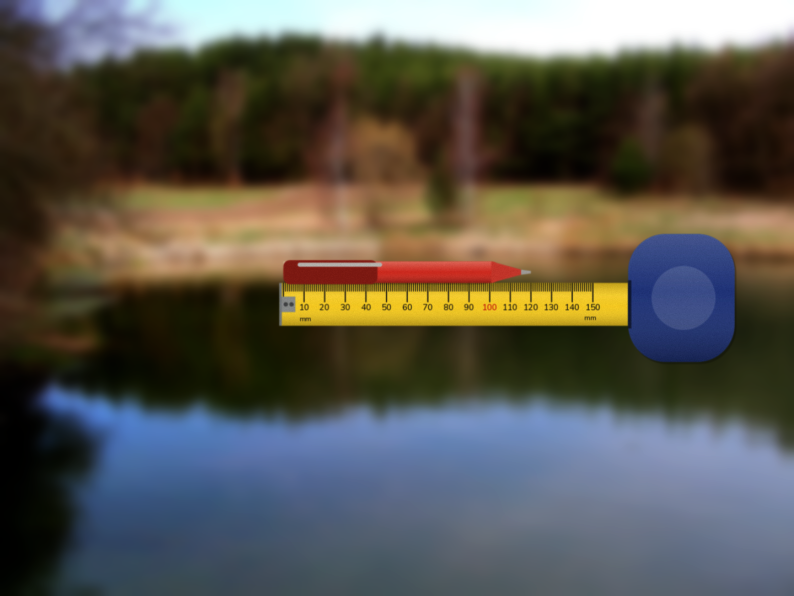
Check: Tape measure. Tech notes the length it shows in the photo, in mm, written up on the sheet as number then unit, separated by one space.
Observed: 120 mm
